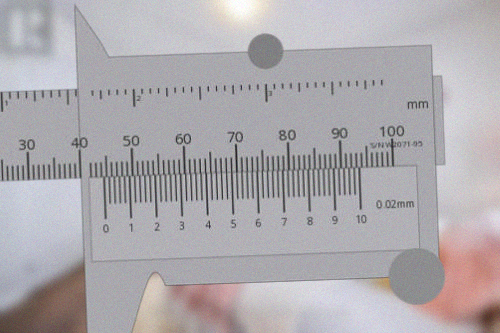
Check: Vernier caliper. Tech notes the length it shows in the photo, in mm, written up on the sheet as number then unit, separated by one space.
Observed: 44.5 mm
